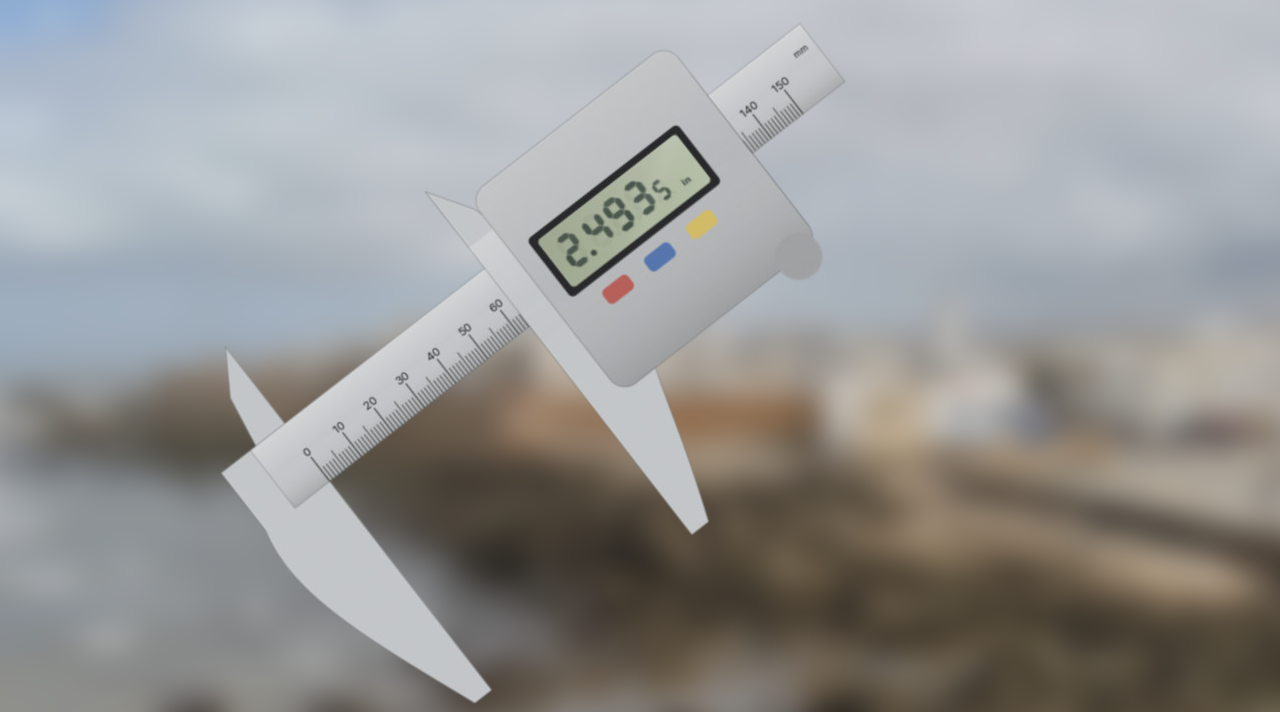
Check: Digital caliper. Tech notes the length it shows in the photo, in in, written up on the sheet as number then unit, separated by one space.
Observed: 2.4935 in
